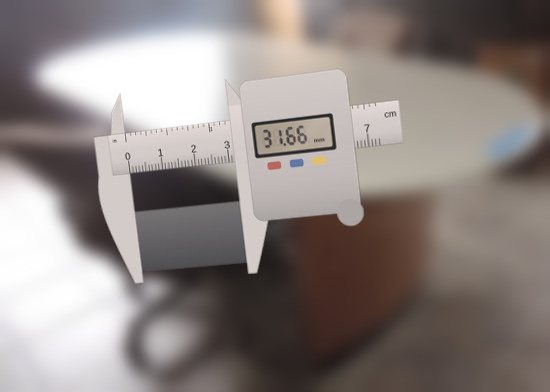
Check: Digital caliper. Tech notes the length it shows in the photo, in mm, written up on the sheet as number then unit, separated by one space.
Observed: 31.66 mm
